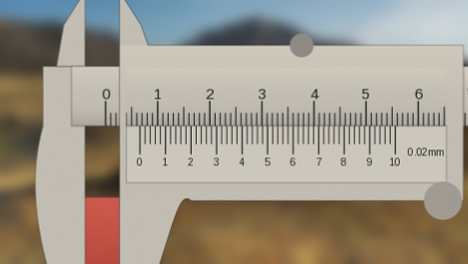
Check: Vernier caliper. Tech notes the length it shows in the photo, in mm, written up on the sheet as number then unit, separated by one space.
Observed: 6.6 mm
